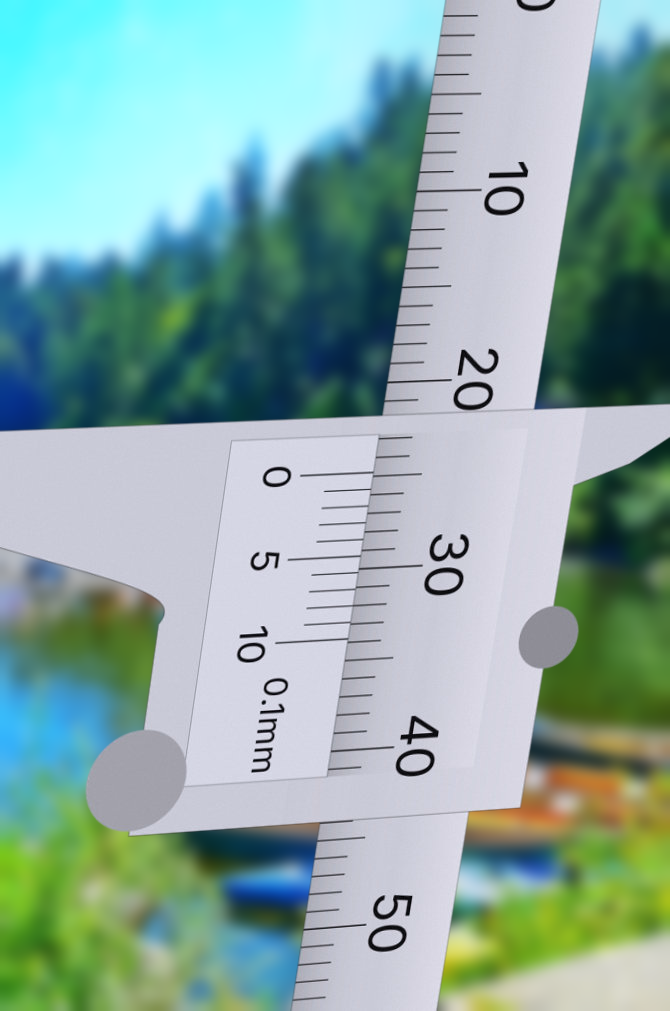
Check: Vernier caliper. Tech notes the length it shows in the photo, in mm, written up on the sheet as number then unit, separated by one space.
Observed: 24.8 mm
